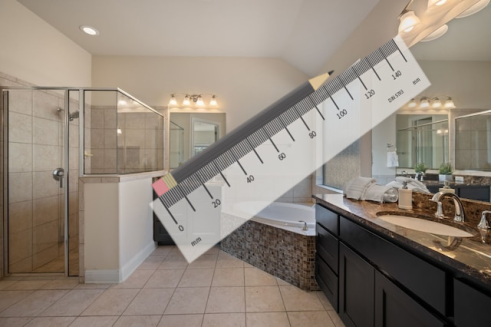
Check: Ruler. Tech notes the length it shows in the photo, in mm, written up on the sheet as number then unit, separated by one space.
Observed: 110 mm
